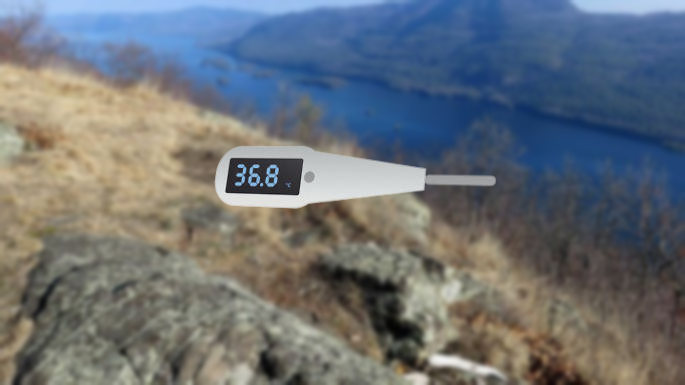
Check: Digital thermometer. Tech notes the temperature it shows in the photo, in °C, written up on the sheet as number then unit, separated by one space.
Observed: 36.8 °C
